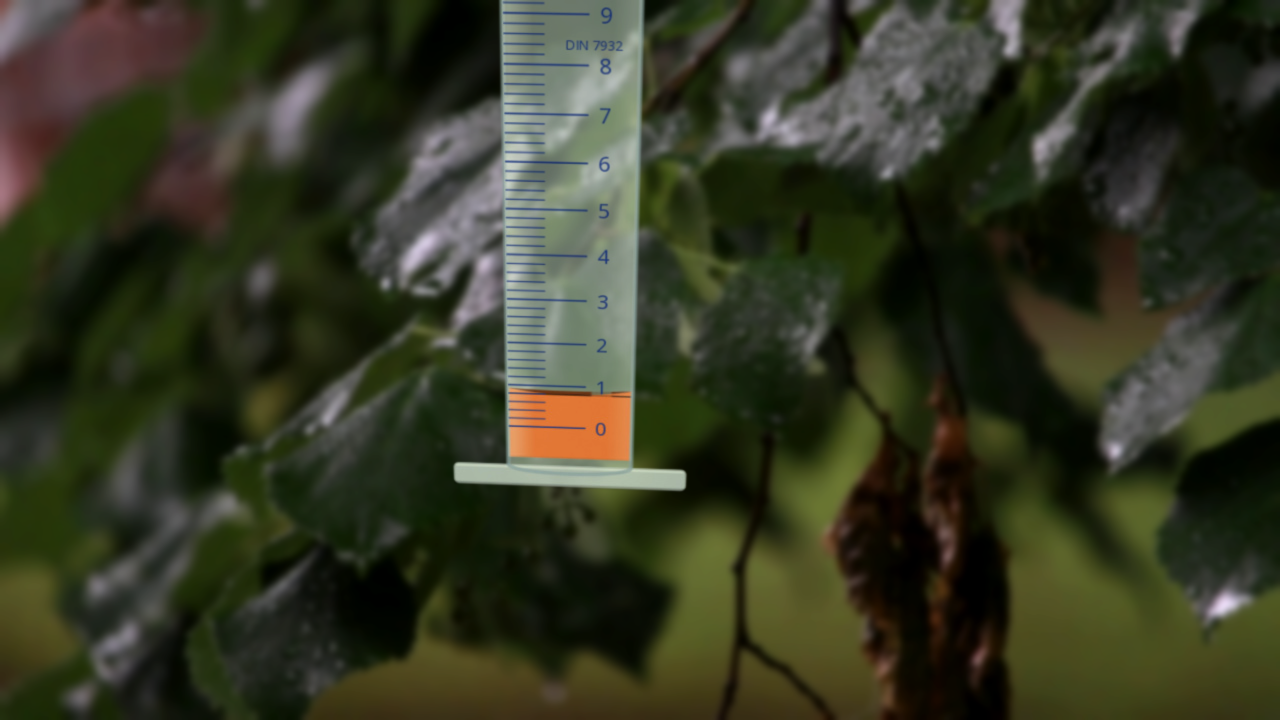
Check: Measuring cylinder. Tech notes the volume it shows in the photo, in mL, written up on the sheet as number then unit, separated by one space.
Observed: 0.8 mL
